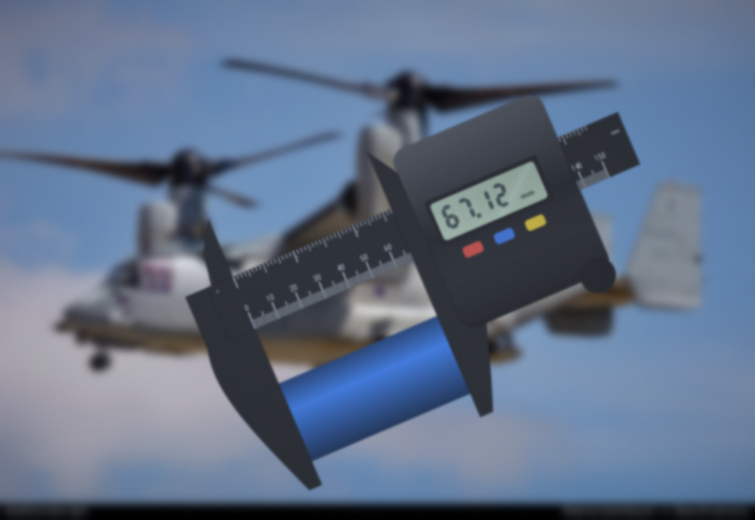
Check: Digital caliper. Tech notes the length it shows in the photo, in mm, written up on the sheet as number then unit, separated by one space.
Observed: 67.12 mm
